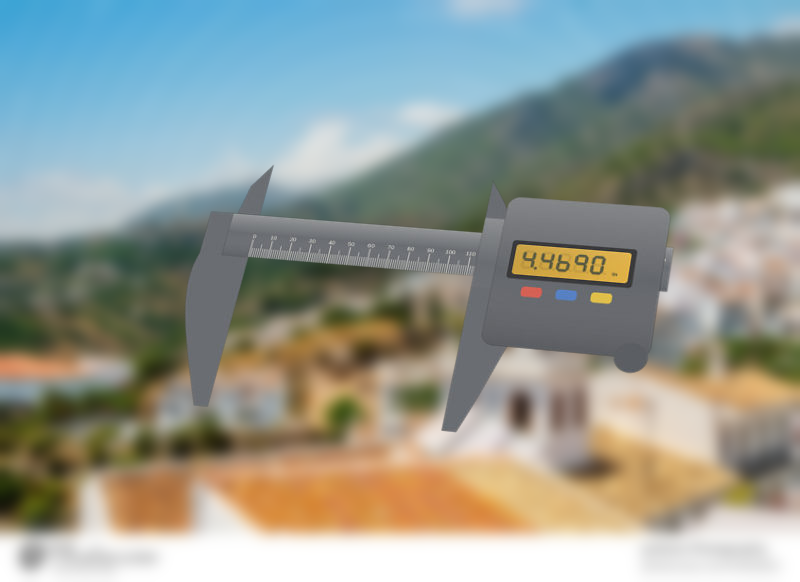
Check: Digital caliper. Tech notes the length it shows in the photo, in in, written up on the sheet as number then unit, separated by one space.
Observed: 4.4690 in
